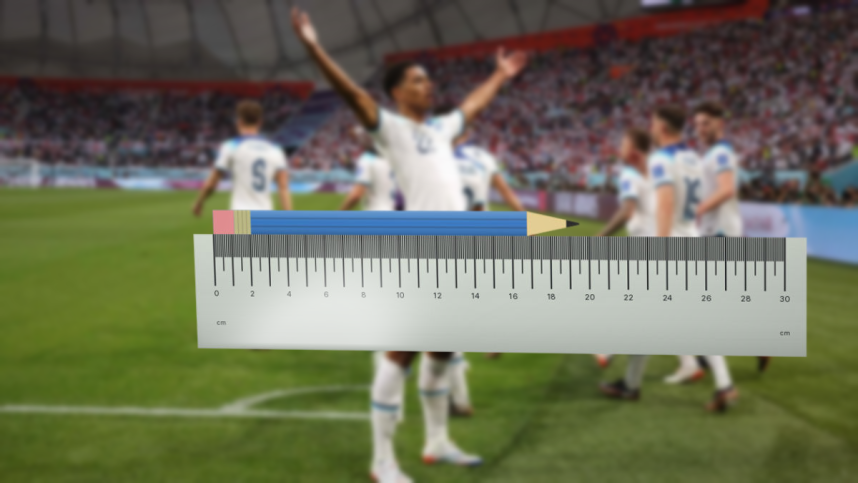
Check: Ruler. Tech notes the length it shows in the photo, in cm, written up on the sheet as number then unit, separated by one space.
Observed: 19.5 cm
